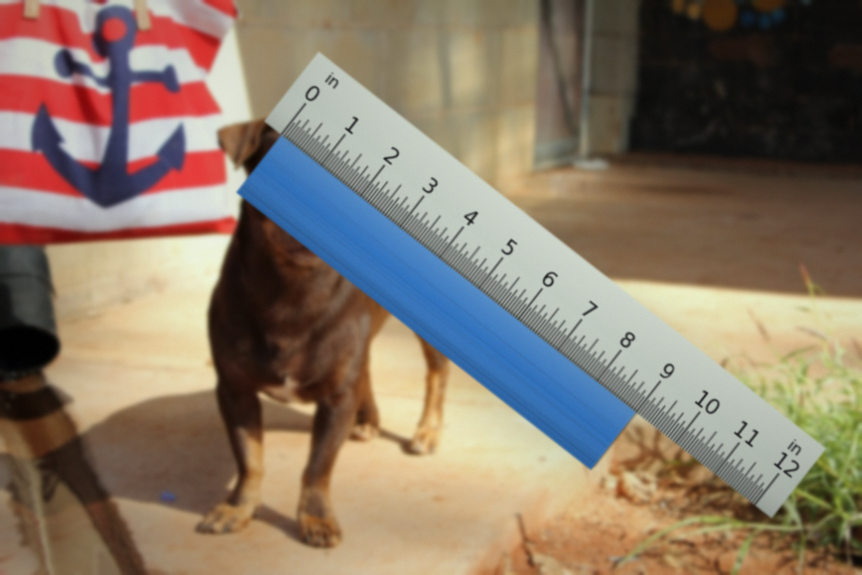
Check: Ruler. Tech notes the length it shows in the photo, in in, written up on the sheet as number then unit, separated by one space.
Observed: 9 in
